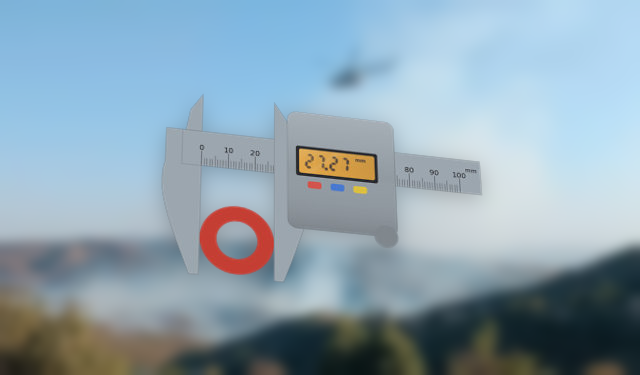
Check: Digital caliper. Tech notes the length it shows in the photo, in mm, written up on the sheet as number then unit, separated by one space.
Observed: 27.27 mm
